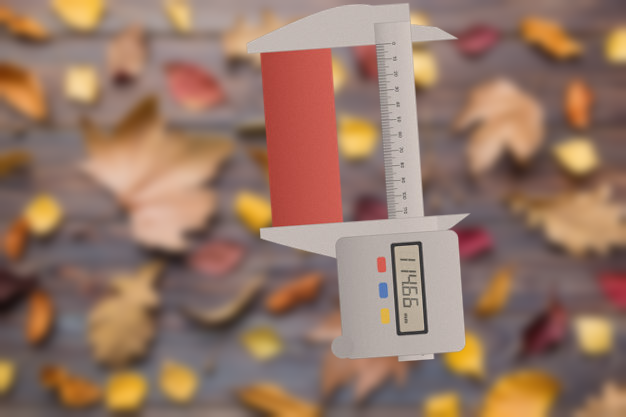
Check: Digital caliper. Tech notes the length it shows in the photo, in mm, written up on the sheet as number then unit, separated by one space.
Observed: 114.66 mm
